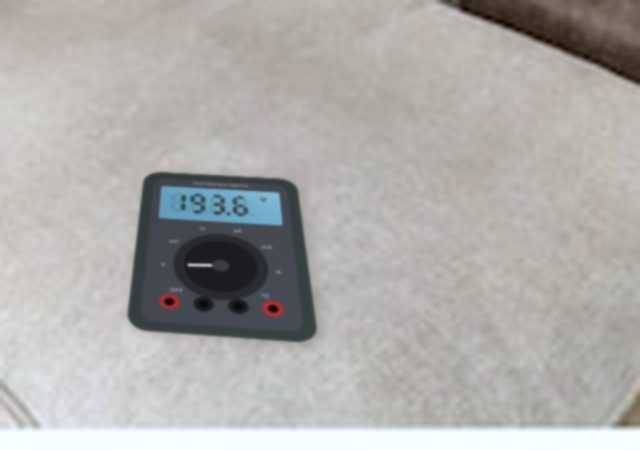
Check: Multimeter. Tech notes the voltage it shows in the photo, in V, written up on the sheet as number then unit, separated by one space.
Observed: 193.6 V
